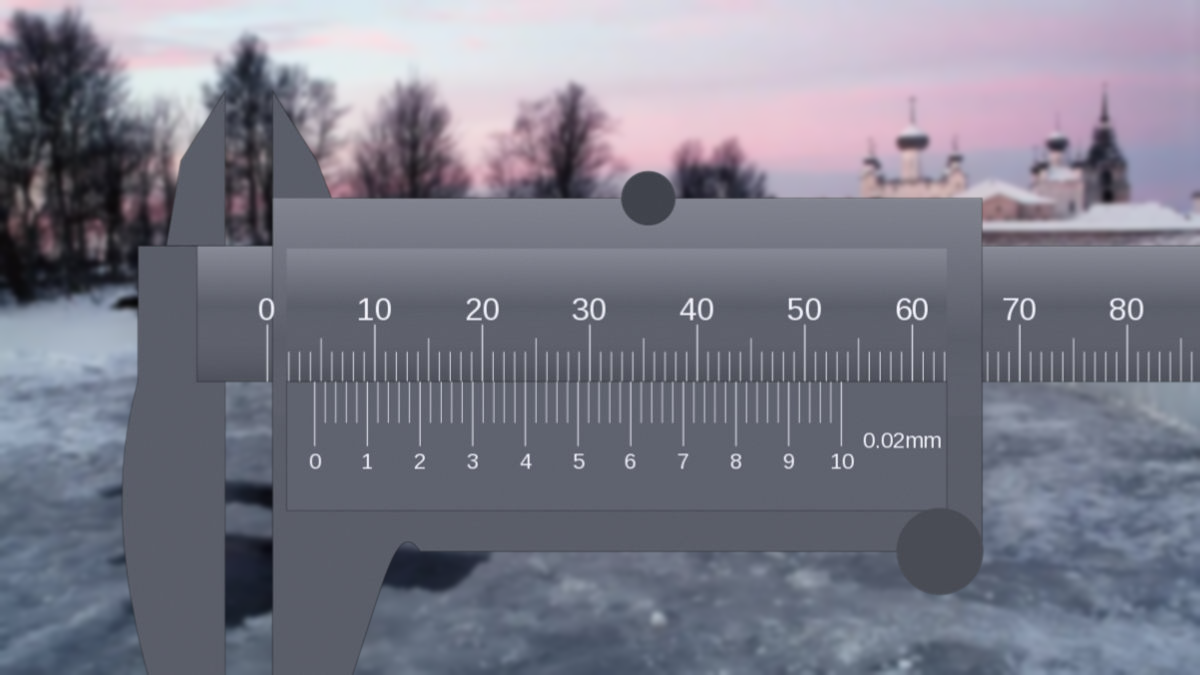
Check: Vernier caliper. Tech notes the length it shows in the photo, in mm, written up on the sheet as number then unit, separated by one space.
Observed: 4.4 mm
